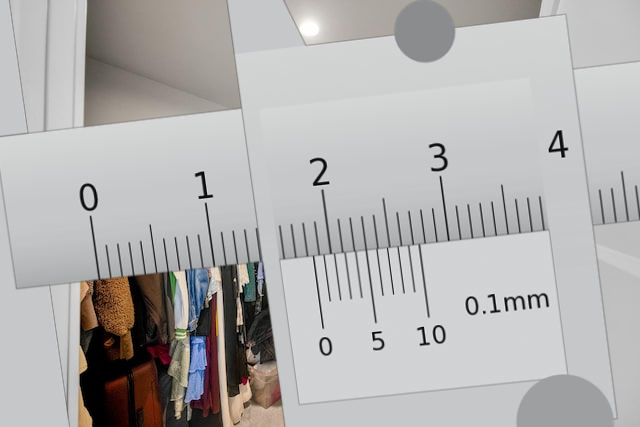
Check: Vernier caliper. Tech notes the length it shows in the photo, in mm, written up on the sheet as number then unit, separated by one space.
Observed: 18.5 mm
